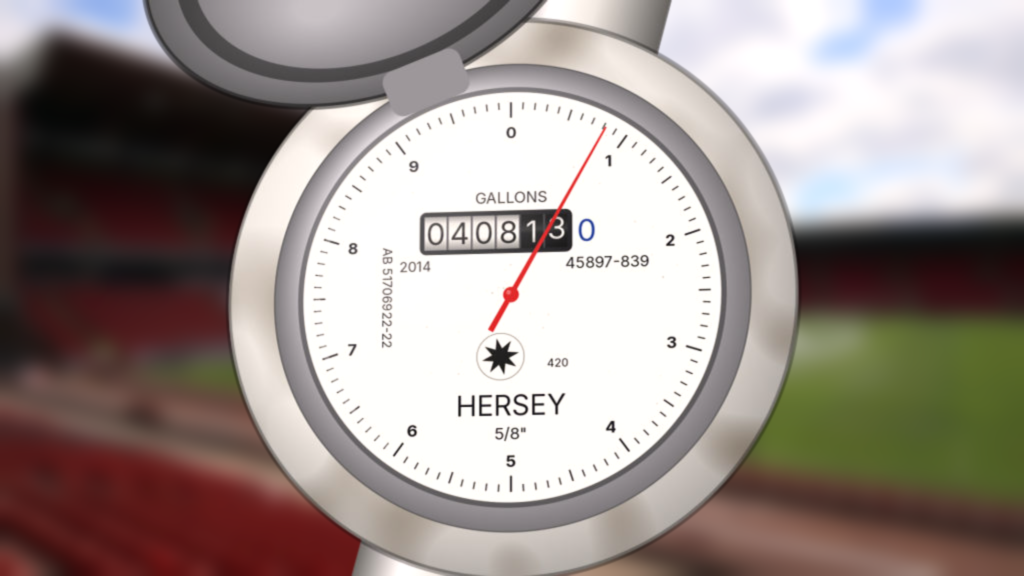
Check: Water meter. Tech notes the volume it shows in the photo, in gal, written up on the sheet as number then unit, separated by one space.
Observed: 408130.8 gal
